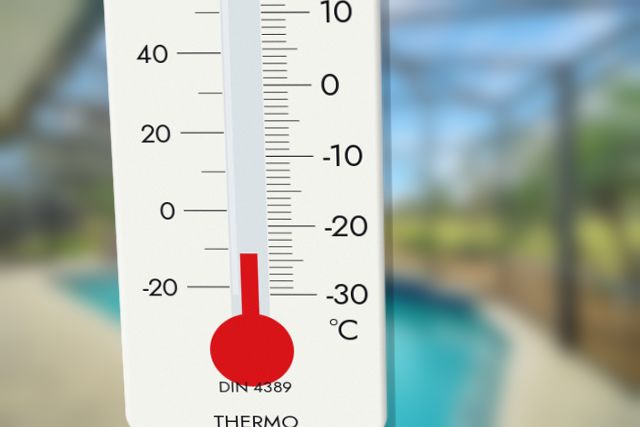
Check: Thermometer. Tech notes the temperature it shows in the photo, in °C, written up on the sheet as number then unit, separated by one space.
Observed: -24 °C
